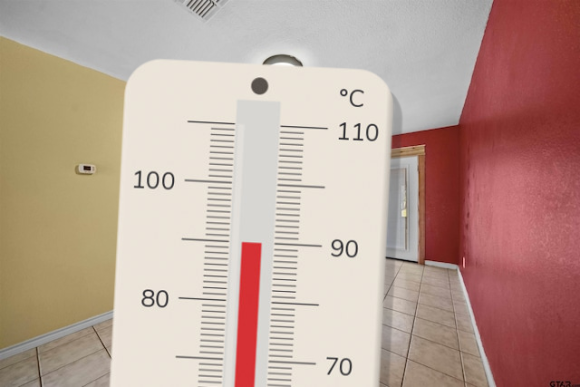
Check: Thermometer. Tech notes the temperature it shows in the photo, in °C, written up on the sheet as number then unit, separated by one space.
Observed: 90 °C
